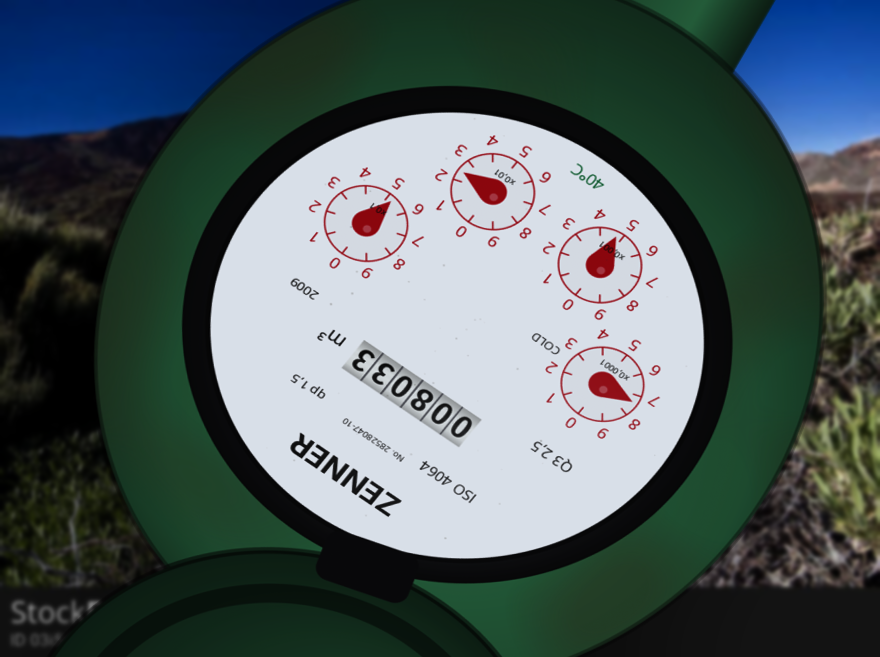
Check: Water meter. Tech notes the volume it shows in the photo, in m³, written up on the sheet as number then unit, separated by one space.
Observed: 8033.5247 m³
